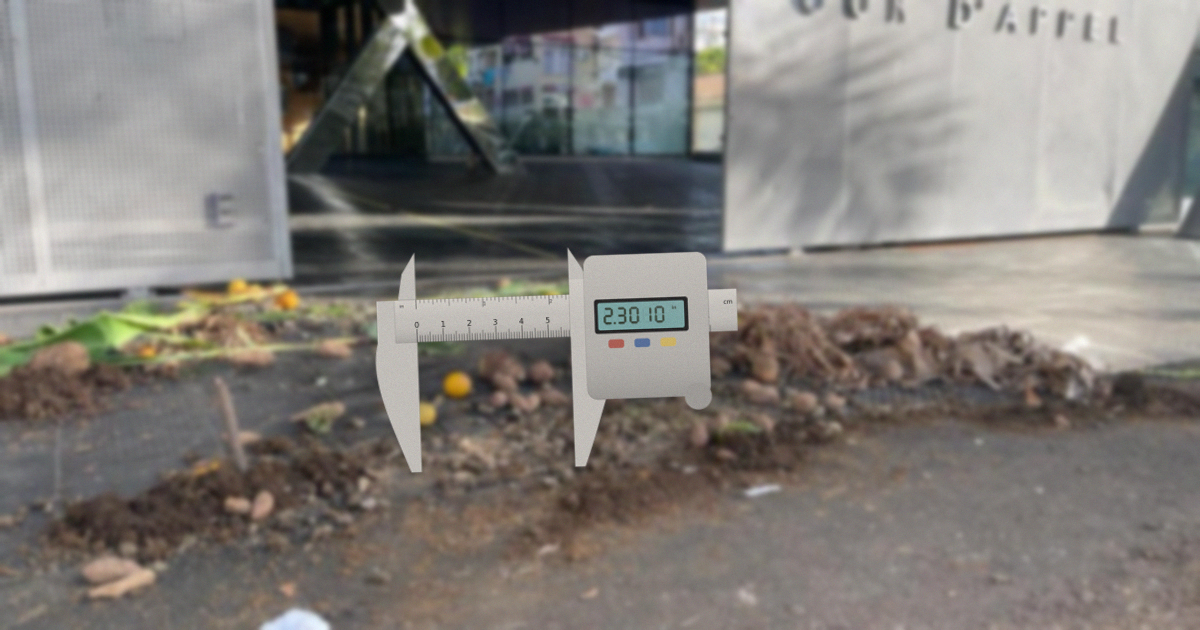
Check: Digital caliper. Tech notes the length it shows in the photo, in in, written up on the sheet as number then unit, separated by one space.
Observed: 2.3010 in
